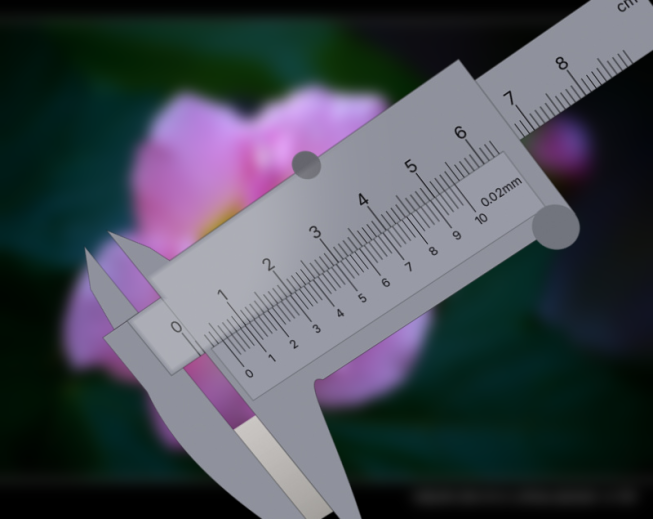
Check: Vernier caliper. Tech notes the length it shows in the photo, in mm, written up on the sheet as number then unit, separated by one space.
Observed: 5.0 mm
